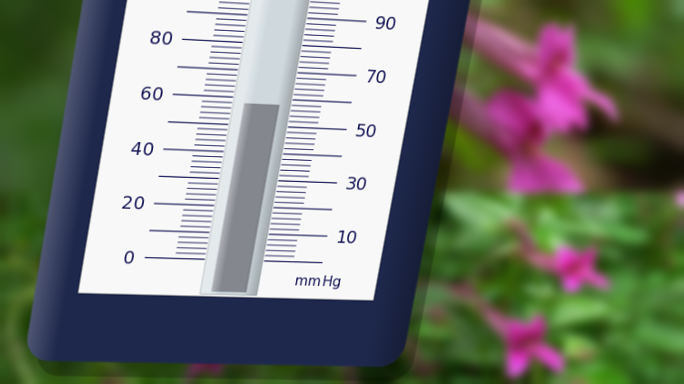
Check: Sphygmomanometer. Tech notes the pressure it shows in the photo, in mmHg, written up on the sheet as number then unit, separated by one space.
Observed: 58 mmHg
